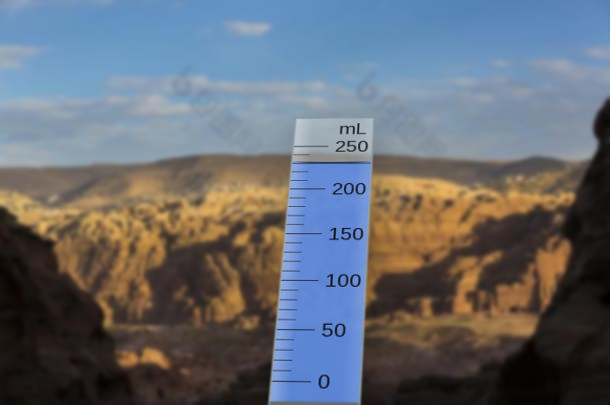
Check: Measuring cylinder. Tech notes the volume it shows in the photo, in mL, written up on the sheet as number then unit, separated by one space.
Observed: 230 mL
